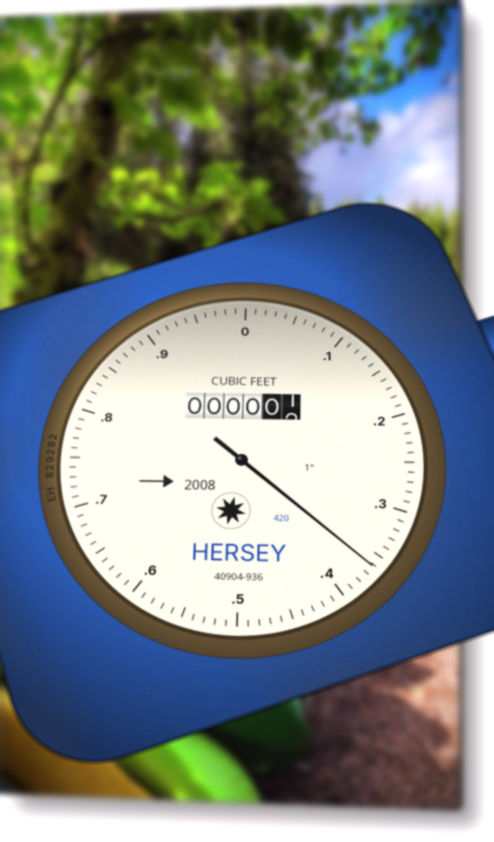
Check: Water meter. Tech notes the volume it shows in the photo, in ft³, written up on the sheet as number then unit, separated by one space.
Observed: 1.36 ft³
